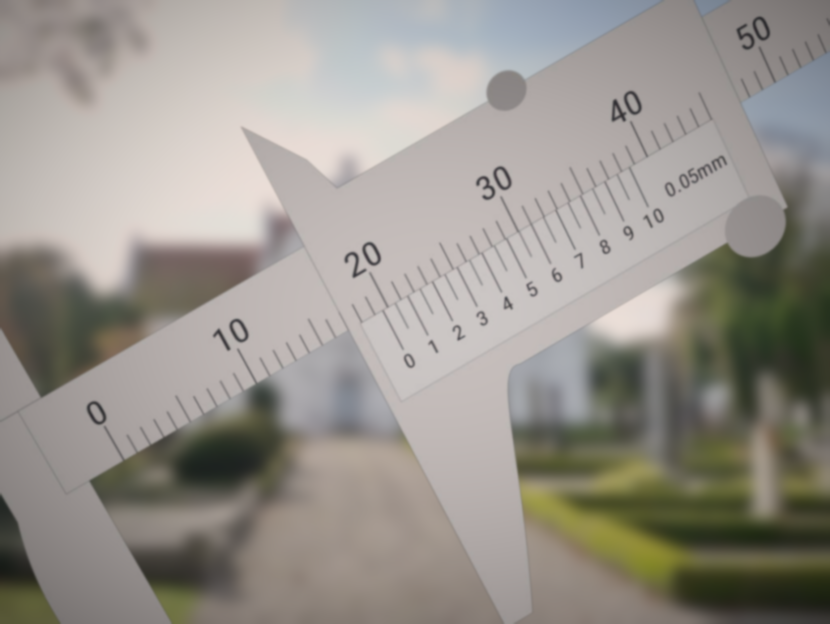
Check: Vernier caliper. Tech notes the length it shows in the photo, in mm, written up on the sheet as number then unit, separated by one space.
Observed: 19.6 mm
